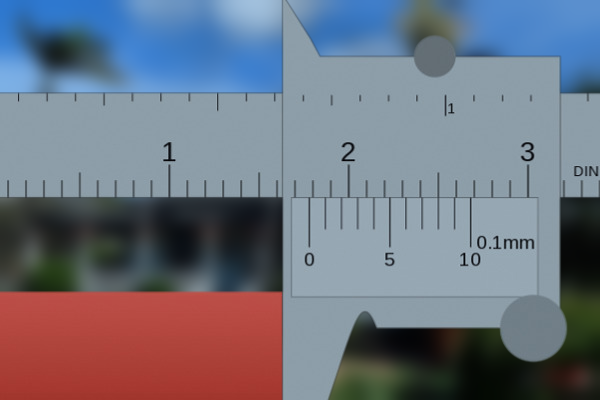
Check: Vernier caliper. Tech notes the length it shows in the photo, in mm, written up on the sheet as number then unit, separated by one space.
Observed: 17.8 mm
